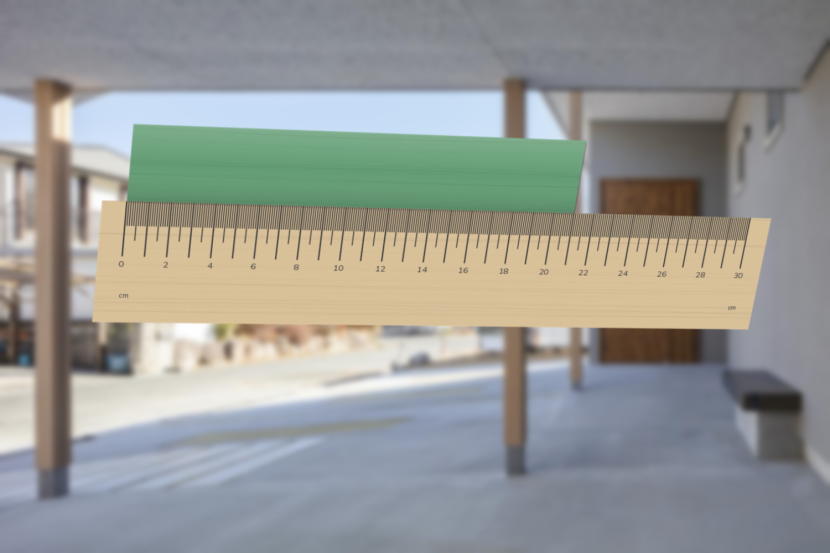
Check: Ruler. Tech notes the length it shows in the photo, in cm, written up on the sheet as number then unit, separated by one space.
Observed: 21 cm
